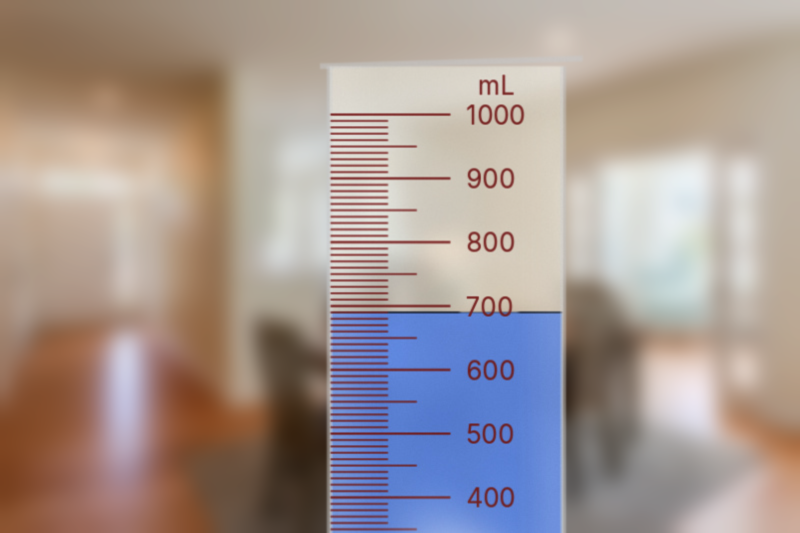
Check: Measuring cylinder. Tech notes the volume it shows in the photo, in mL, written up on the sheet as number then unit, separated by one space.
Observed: 690 mL
